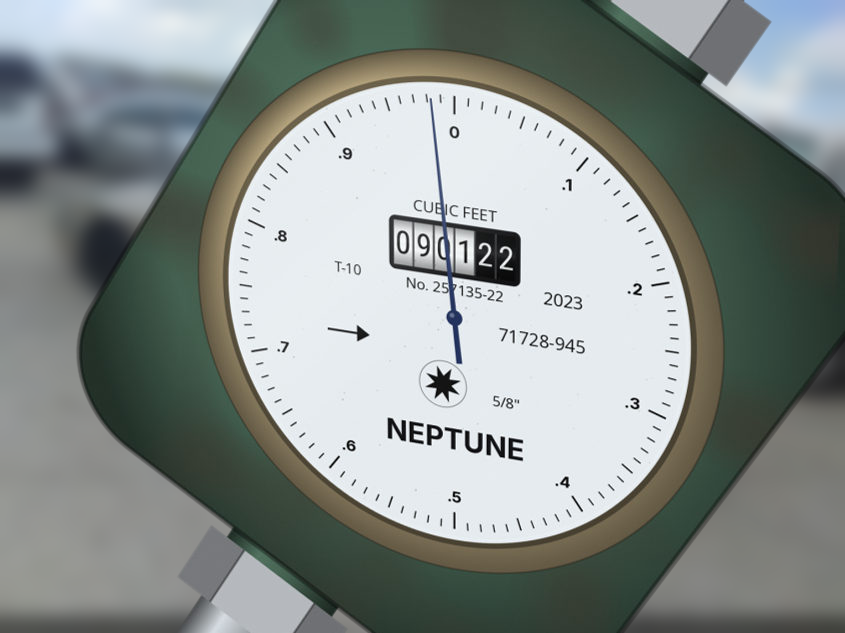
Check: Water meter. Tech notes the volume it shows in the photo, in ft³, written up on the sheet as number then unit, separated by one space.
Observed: 90121.98 ft³
